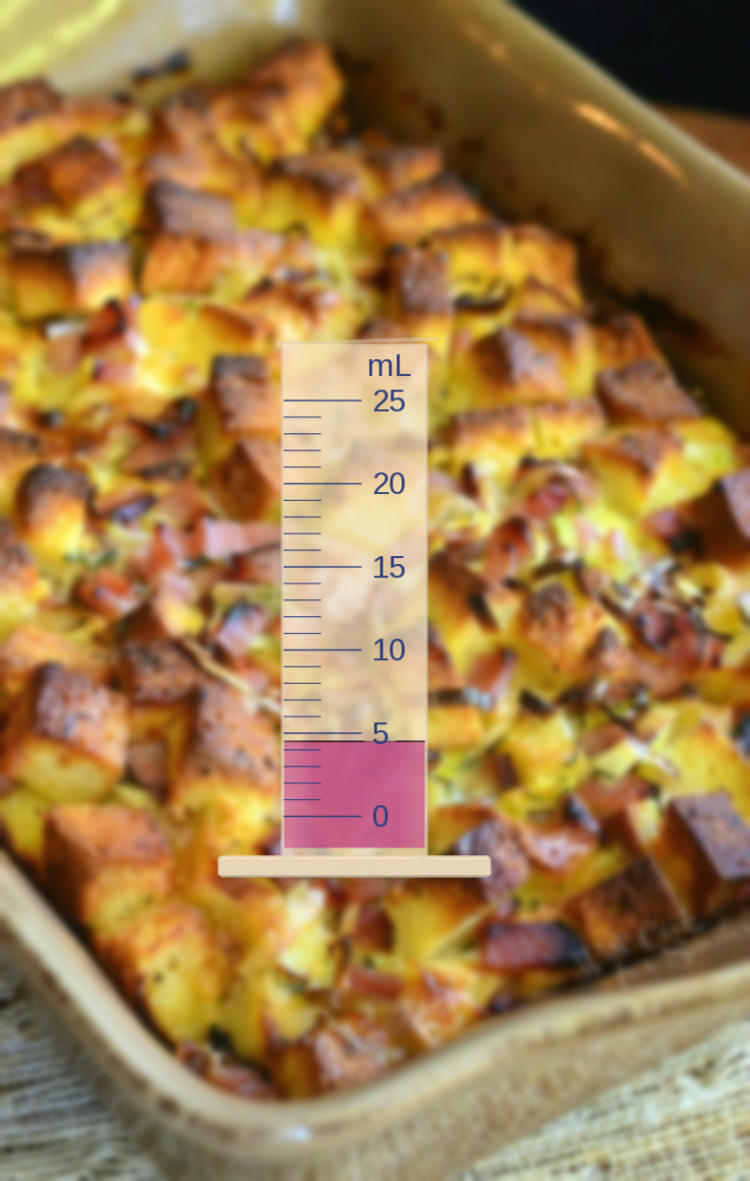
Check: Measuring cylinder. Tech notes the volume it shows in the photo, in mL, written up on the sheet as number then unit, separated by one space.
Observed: 4.5 mL
